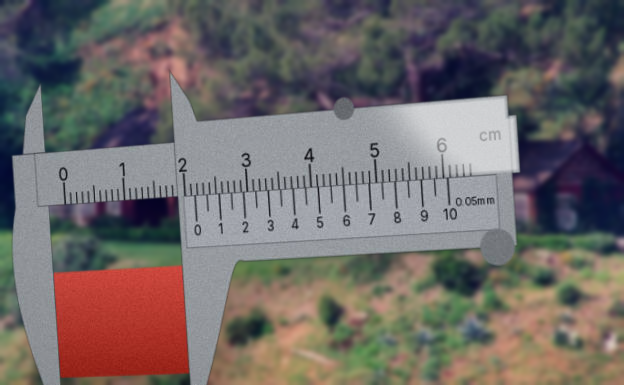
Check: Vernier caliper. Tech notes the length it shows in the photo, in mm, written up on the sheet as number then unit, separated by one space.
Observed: 21.6 mm
